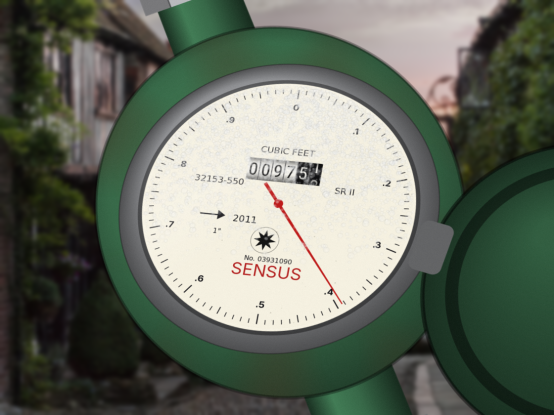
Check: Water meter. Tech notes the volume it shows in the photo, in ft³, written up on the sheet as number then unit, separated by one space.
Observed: 9751.39 ft³
